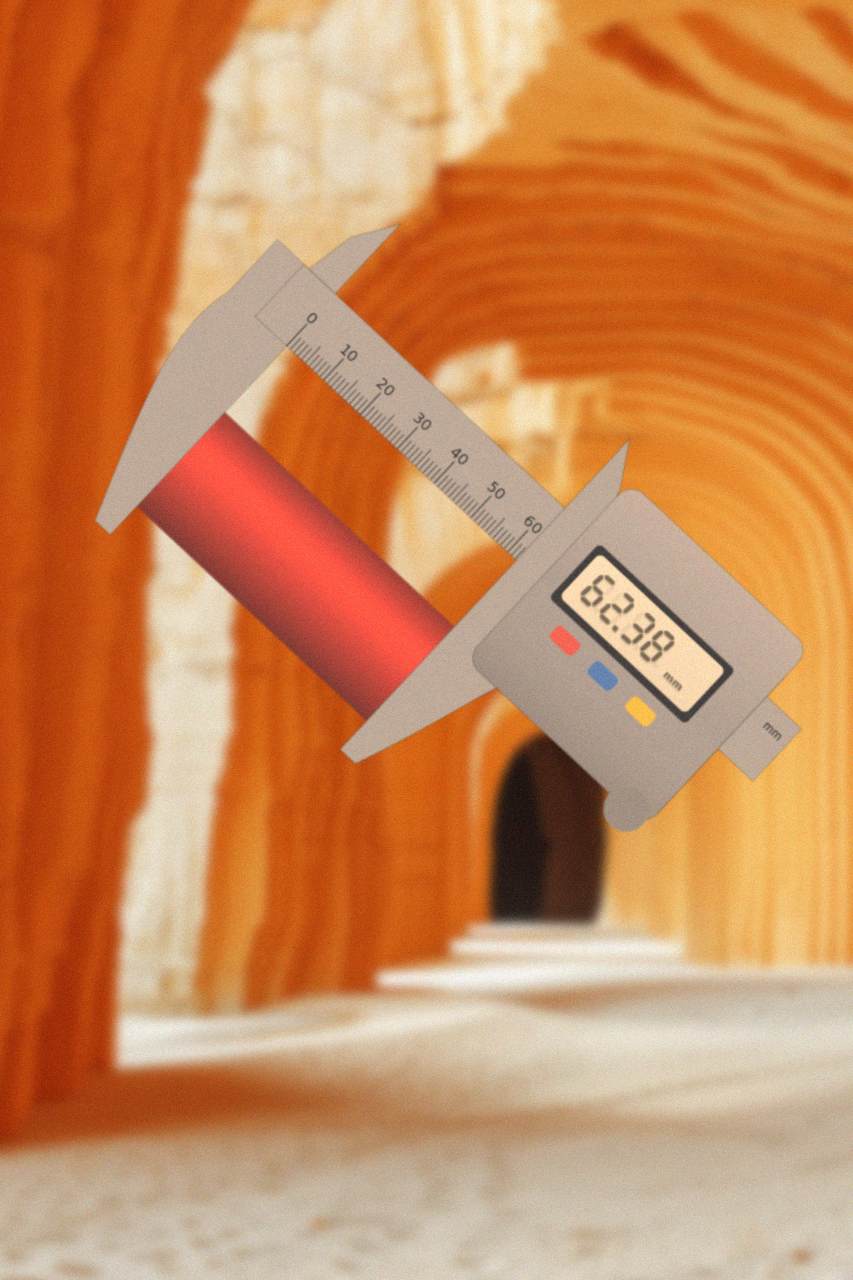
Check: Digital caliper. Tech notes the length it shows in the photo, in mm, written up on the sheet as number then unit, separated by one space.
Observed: 62.38 mm
